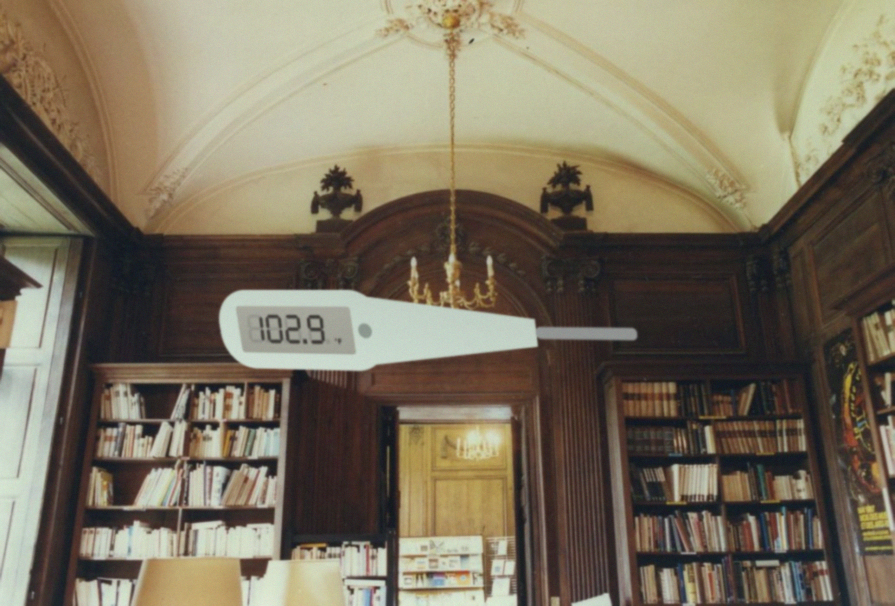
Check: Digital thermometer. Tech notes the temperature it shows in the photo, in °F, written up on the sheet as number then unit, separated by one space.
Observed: 102.9 °F
